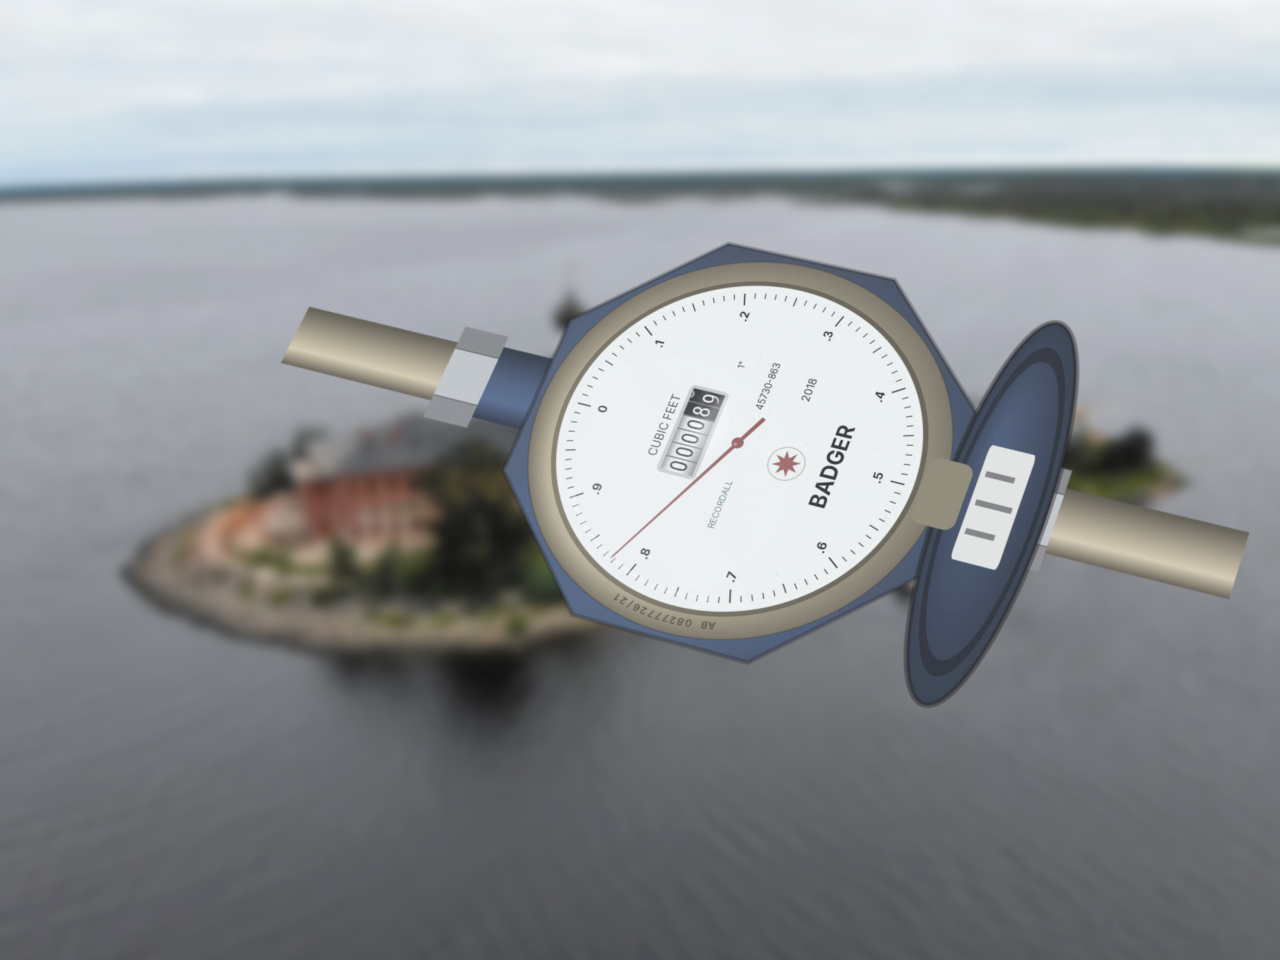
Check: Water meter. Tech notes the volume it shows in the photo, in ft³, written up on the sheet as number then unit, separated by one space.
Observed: 88.82 ft³
